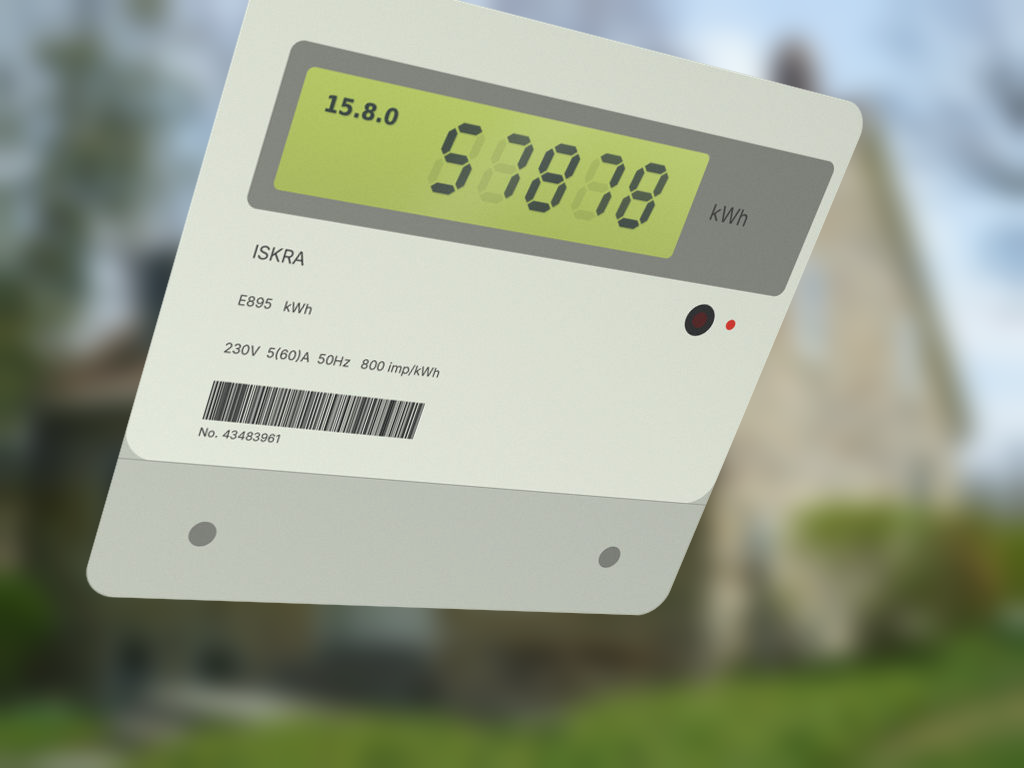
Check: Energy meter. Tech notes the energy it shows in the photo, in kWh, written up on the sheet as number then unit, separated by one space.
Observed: 57878 kWh
